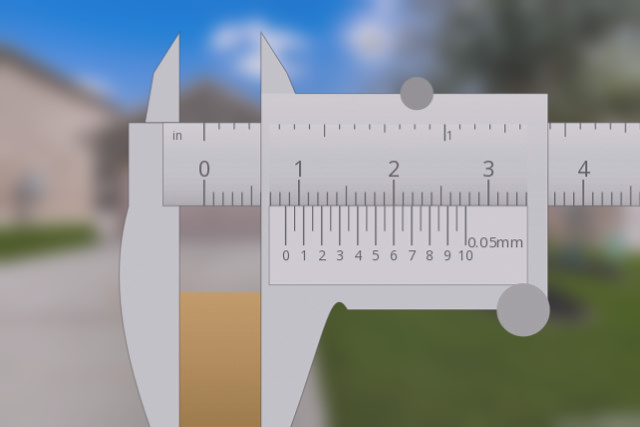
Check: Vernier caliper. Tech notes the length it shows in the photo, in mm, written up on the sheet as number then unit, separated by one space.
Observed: 8.6 mm
